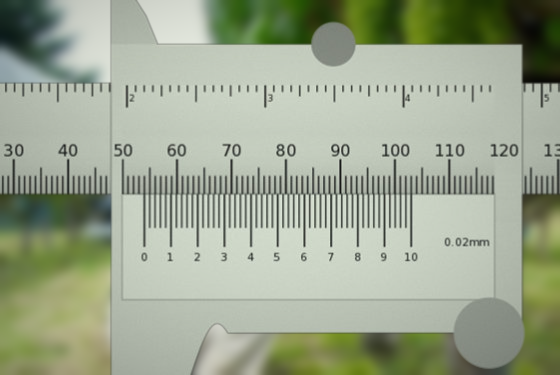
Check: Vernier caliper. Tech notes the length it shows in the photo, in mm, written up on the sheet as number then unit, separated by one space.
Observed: 54.0 mm
